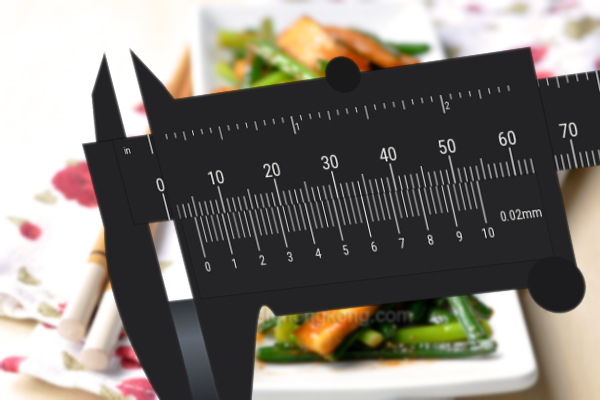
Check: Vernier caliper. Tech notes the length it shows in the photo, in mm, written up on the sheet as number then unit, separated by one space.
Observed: 4.6 mm
